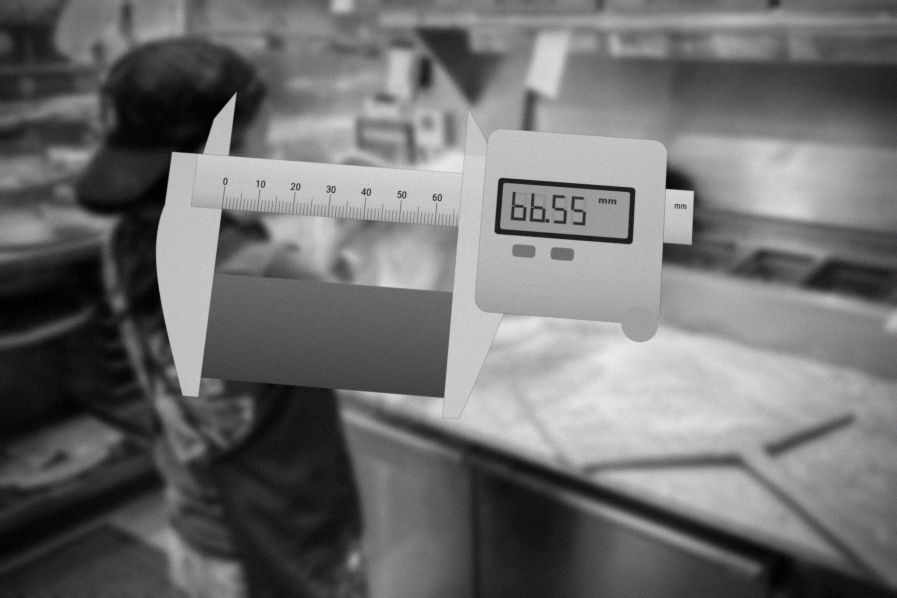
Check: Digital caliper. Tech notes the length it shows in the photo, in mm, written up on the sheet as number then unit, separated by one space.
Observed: 66.55 mm
